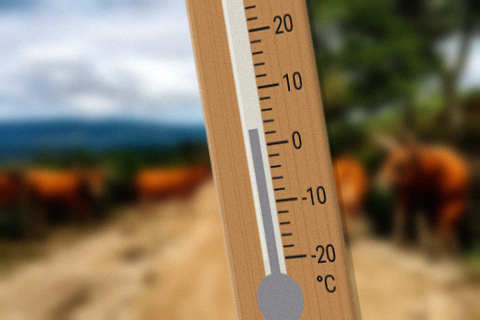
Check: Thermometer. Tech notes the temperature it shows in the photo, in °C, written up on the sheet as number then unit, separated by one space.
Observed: 3 °C
